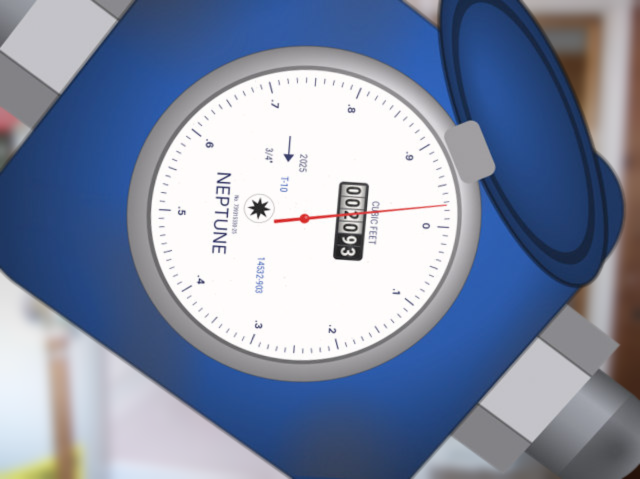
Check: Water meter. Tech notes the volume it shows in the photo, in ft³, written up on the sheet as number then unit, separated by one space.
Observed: 2092.97 ft³
